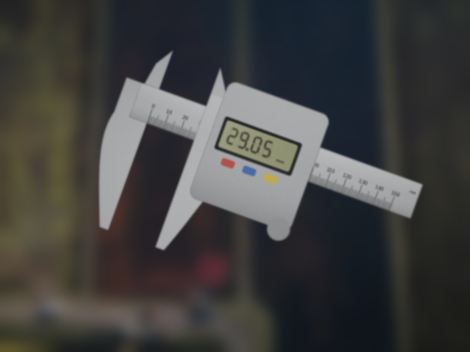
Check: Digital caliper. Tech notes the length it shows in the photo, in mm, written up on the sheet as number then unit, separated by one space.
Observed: 29.05 mm
